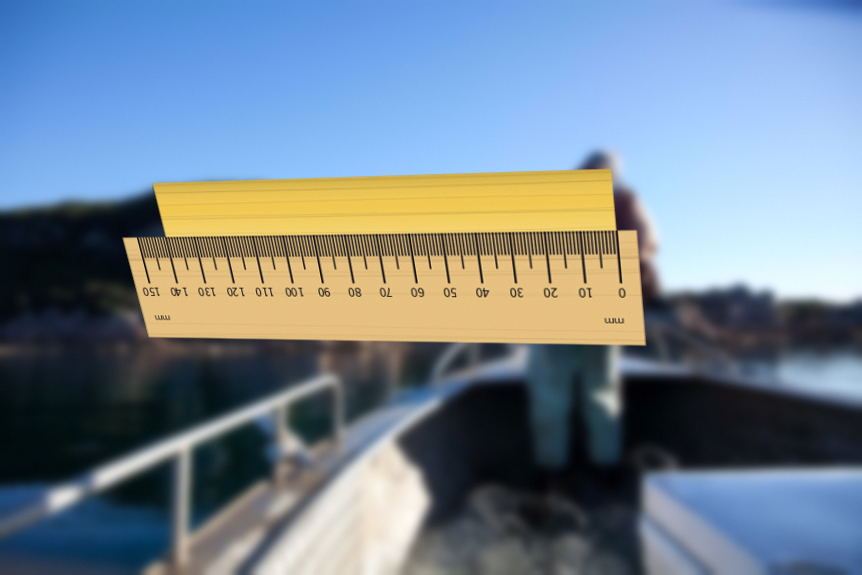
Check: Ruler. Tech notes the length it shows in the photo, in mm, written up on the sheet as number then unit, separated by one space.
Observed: 140 mm
